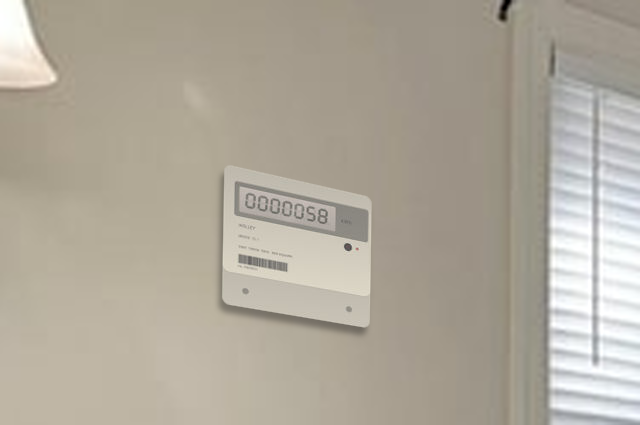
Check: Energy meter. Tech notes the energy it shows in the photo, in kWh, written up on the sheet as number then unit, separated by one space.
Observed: 58 kWh
